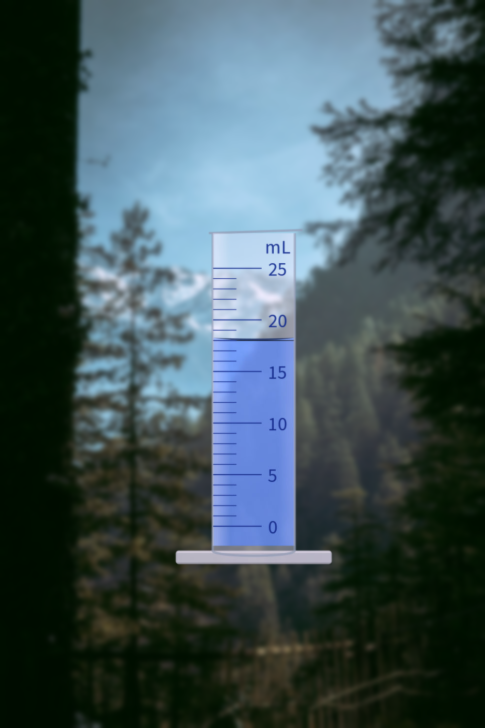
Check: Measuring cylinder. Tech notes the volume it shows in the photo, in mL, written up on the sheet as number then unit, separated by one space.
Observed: 18 mL
